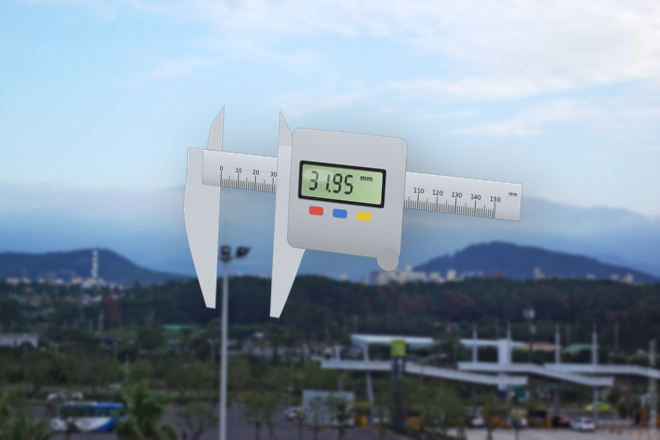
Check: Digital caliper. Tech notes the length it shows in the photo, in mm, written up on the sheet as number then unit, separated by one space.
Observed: 31.95 mm
